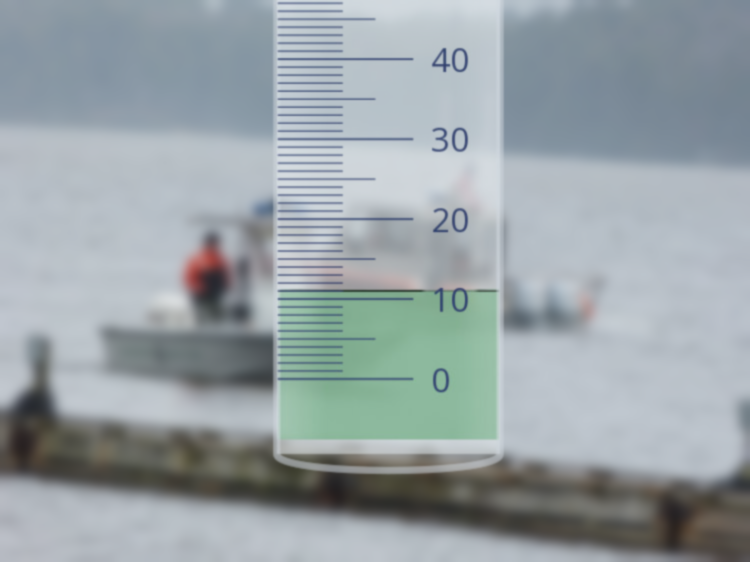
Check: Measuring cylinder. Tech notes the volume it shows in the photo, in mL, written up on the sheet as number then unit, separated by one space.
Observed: 11 mL
